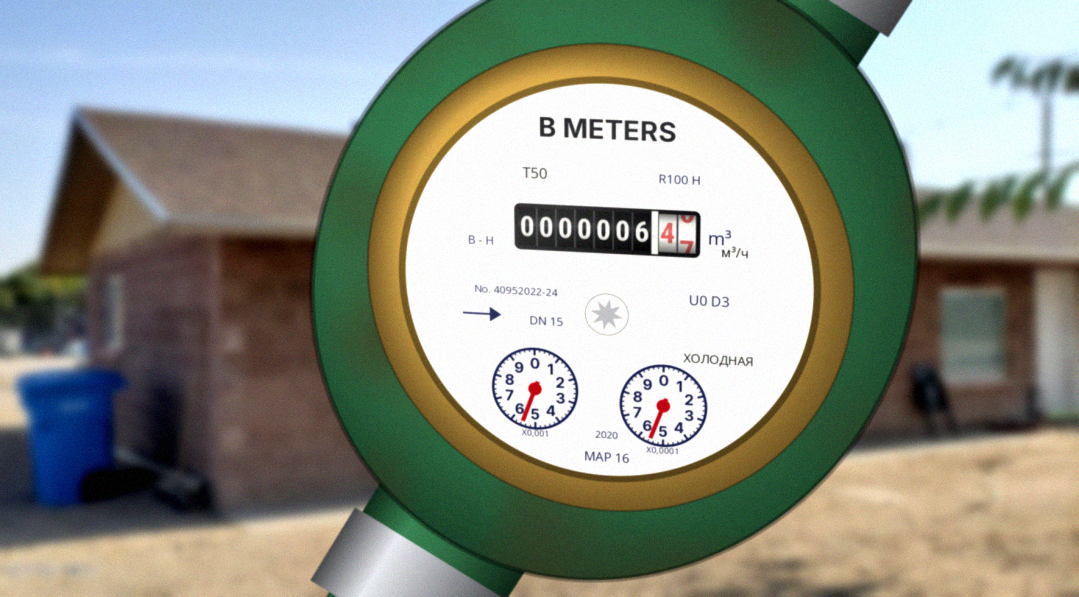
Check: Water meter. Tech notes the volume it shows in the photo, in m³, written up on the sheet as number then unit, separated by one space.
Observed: 6.4655 m³
